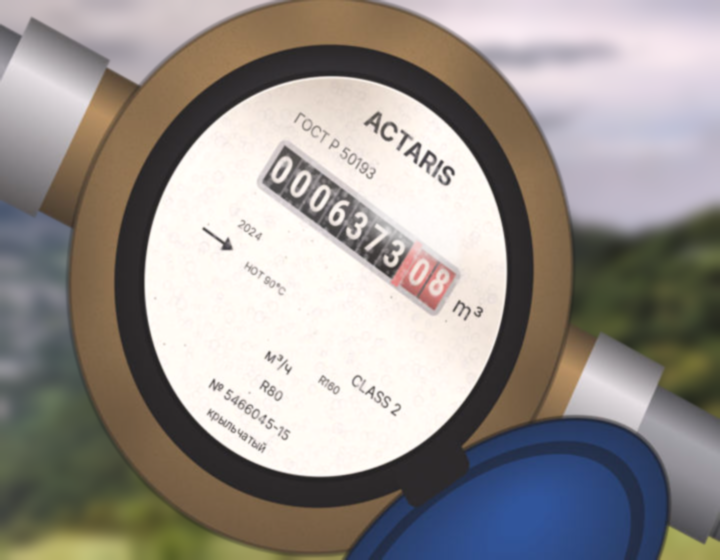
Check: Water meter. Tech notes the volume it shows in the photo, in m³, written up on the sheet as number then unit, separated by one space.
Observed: 6373.08 m³
